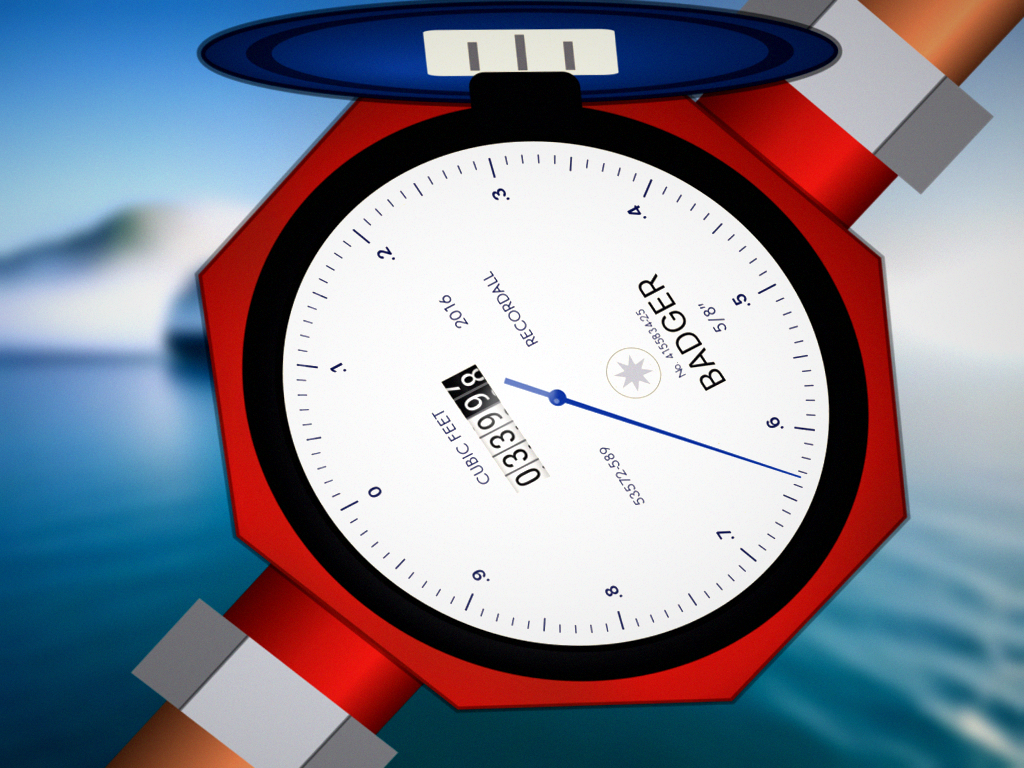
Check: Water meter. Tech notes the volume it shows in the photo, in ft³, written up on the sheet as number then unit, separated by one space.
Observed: 33997.63 ft³
